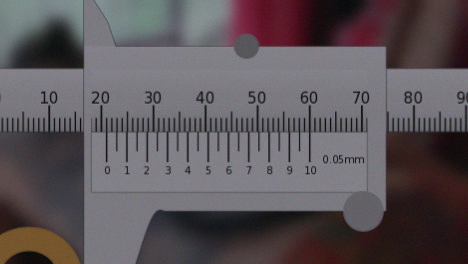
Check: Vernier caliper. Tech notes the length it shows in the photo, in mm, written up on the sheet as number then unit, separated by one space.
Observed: 21.0 mm
